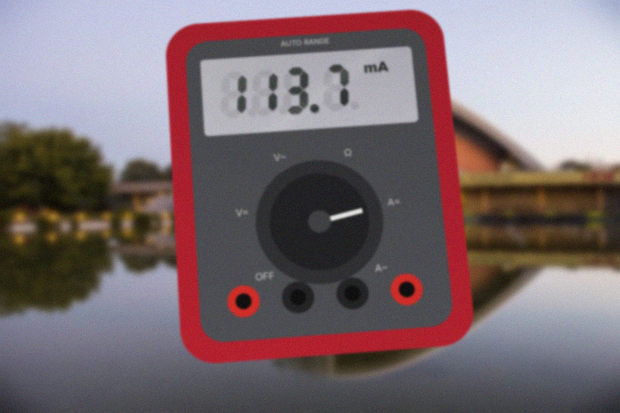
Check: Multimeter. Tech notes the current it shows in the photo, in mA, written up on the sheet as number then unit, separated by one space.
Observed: 113.7 mA
